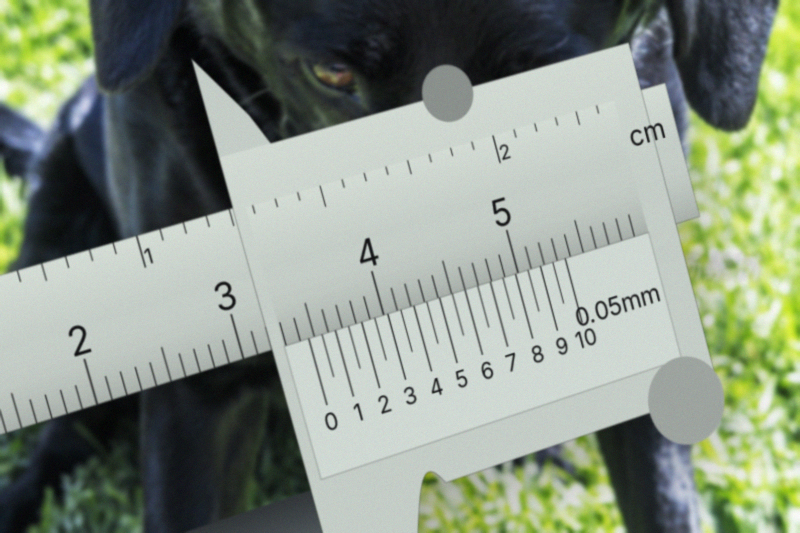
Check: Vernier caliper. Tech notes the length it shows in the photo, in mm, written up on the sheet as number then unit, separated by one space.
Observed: 34.6 mm
